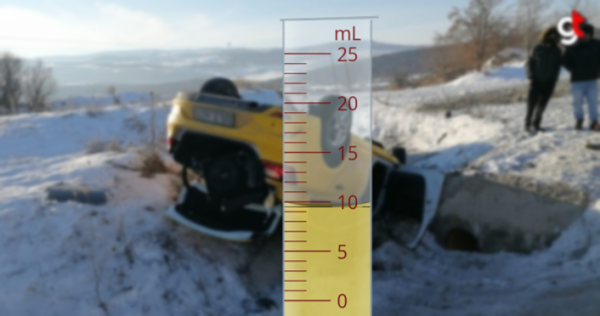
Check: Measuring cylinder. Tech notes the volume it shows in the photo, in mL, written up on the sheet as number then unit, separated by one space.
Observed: 9.5 mL
